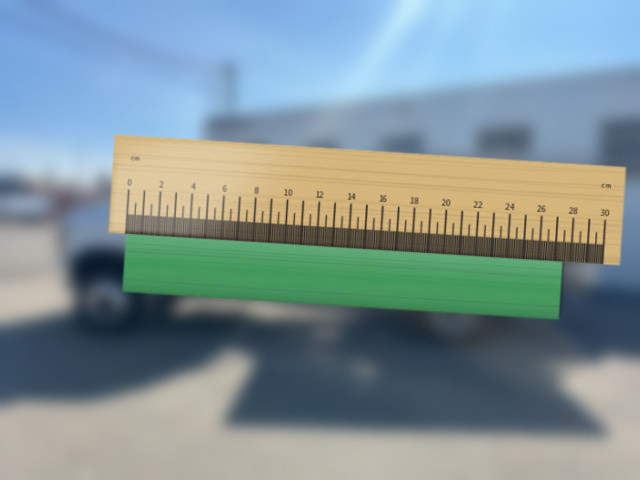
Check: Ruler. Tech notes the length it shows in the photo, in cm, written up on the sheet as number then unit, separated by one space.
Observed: 27.5 cm
